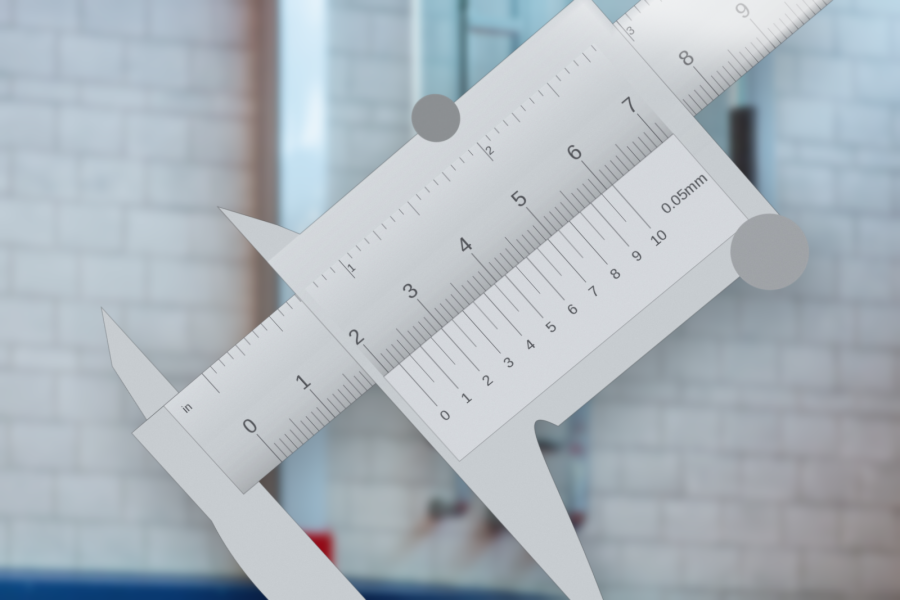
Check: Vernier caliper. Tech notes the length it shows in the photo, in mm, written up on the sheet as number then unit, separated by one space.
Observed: 22.0 mm
